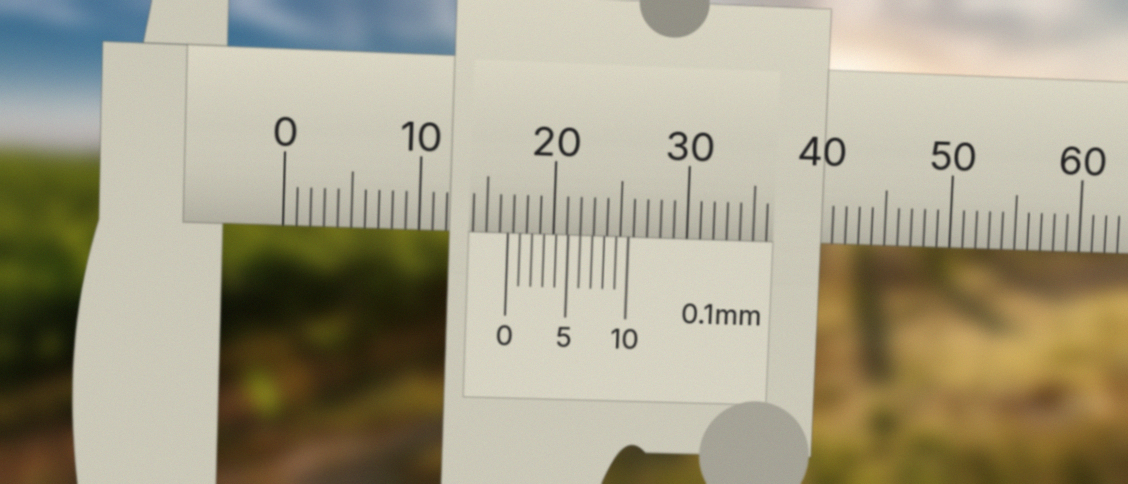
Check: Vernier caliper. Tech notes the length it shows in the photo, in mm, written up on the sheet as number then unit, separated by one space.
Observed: 16.6 mm
